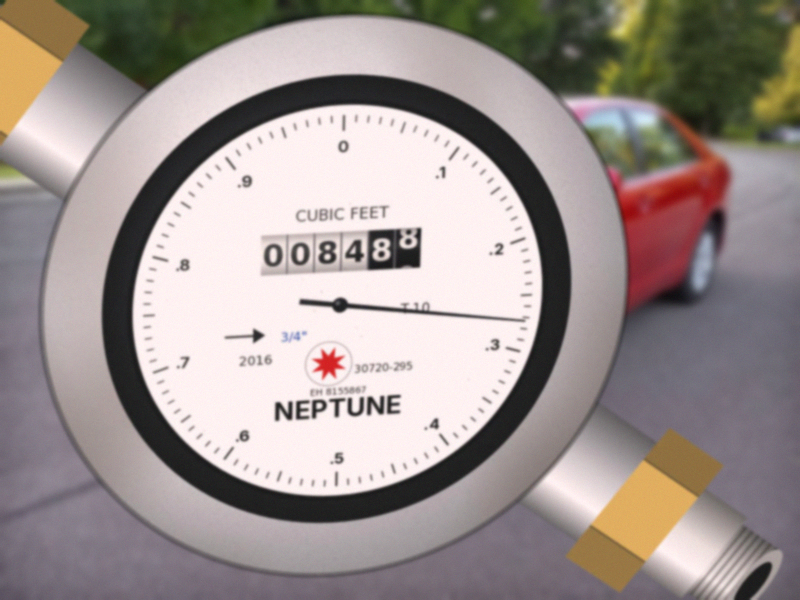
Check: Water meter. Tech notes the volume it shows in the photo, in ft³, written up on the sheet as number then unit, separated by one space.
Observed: 8488.27 ft³
